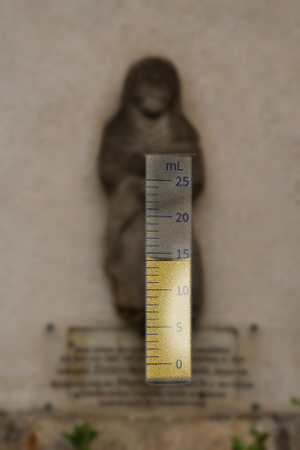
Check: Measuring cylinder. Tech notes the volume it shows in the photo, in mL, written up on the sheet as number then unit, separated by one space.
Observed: 14 mL
